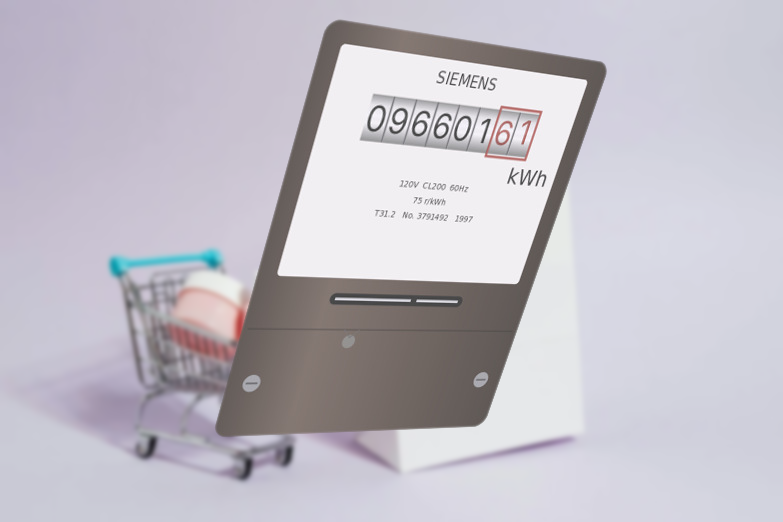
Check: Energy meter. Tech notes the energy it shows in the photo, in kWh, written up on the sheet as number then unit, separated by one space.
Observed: 96601.61 kWh
